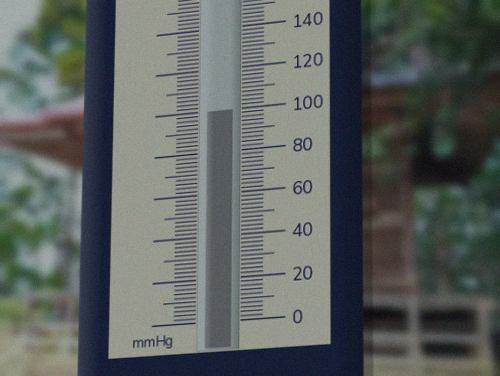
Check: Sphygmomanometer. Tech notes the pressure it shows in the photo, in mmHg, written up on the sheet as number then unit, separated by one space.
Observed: 100 mmHg
